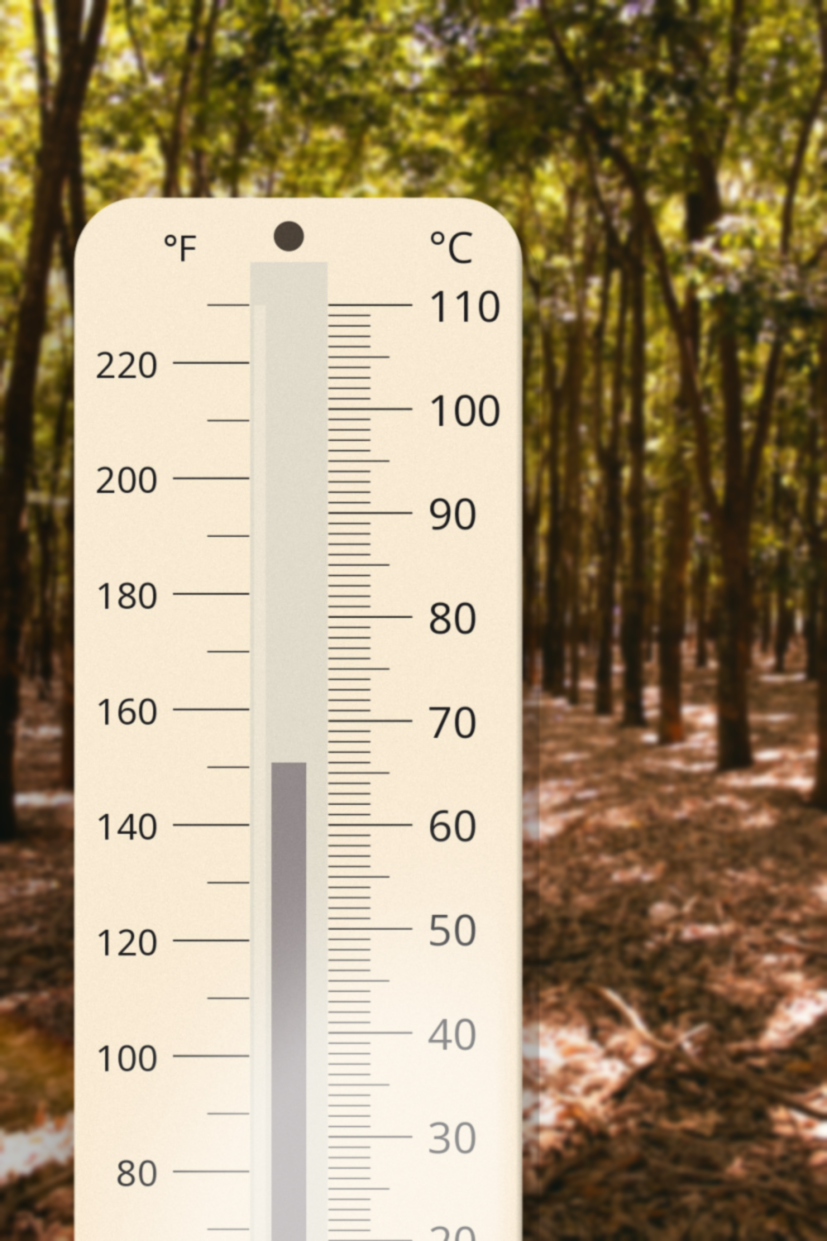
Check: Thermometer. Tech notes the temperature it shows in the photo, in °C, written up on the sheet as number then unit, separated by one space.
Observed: 66 °C
